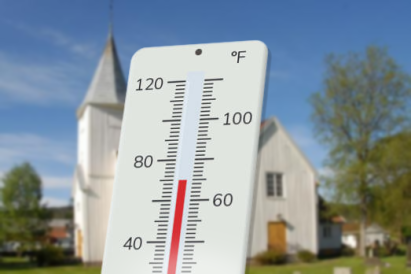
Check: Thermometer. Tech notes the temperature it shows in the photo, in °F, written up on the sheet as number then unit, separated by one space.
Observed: 70 °F
